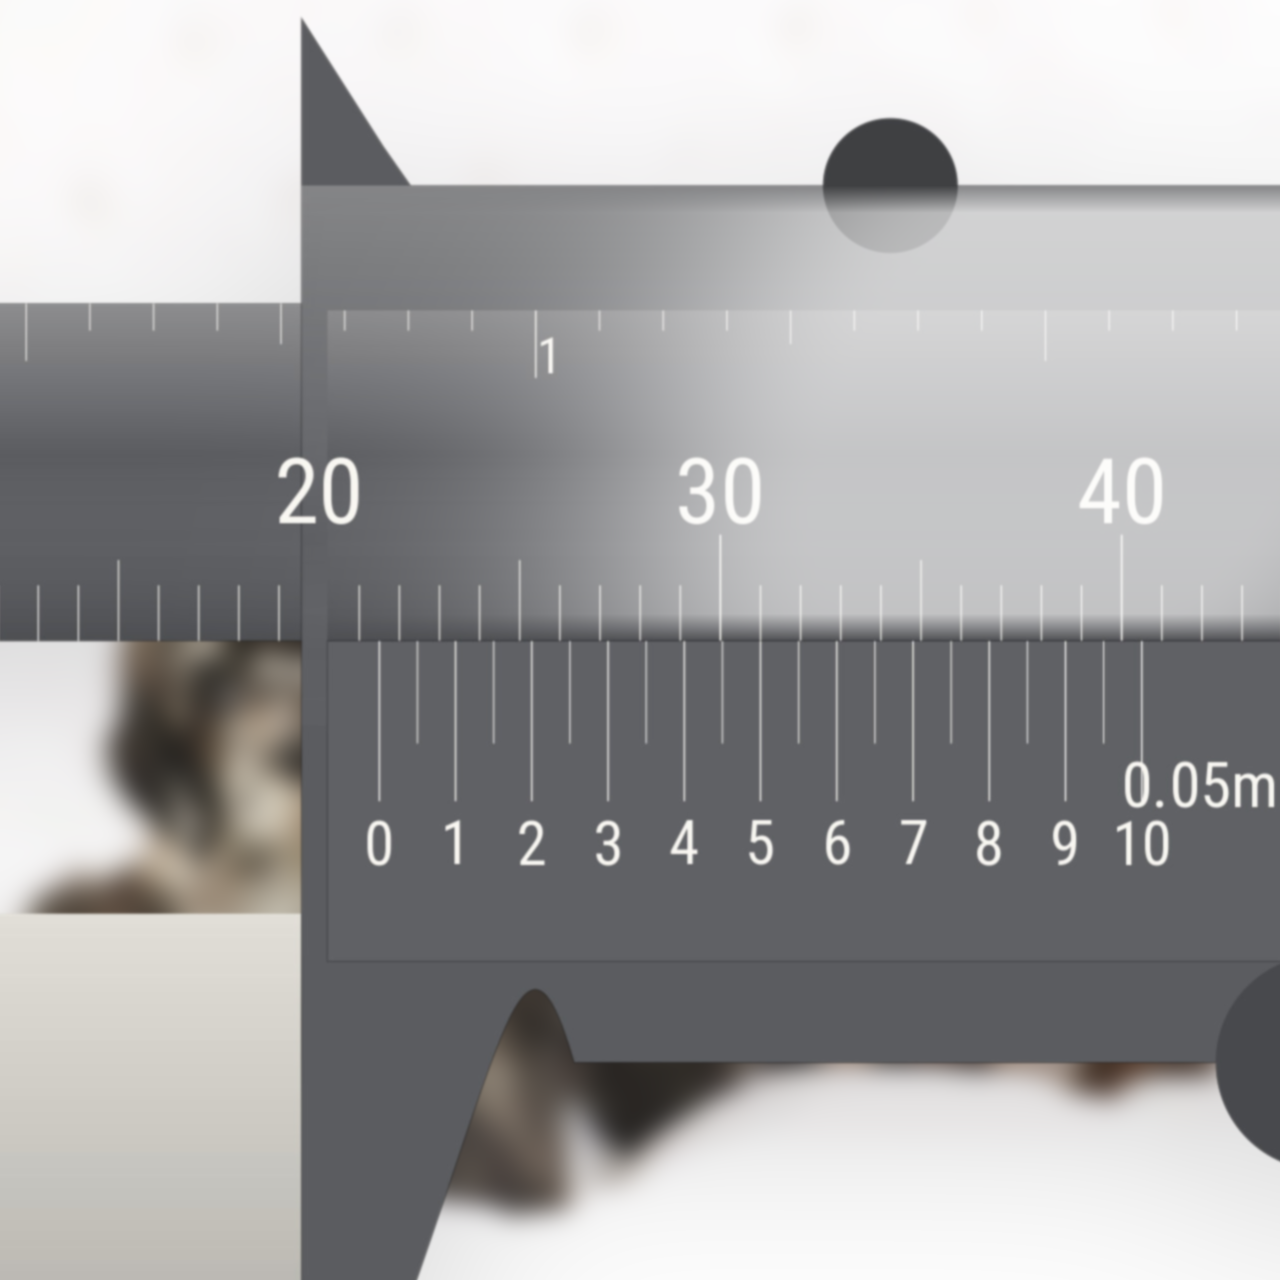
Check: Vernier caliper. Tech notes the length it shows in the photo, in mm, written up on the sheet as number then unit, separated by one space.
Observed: 21.50 mm
